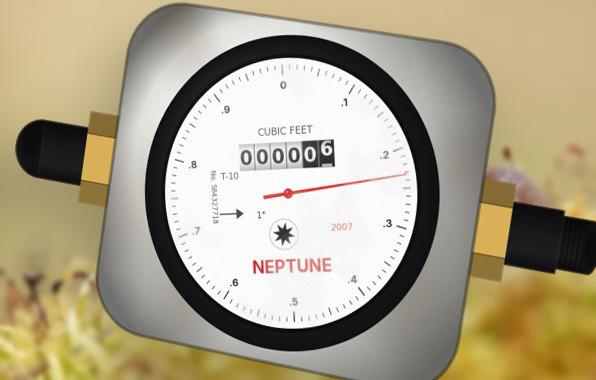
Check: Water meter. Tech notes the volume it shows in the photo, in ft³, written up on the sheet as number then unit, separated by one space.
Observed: 6.23 ft³
